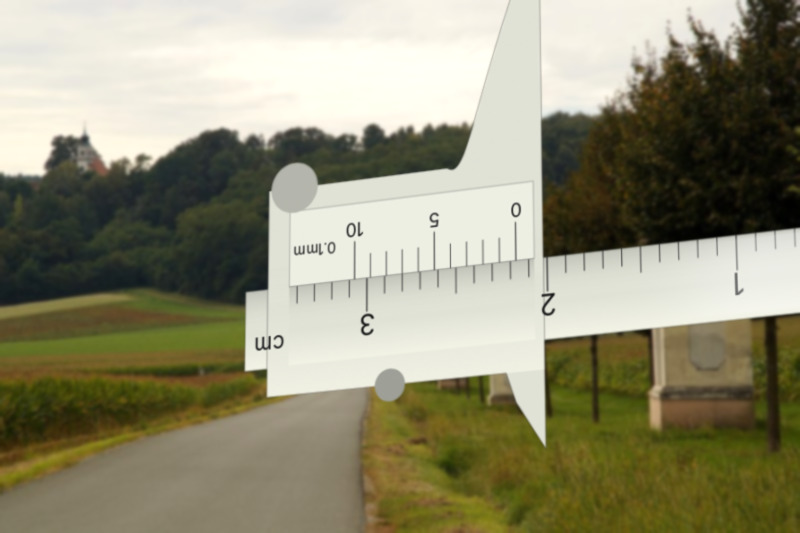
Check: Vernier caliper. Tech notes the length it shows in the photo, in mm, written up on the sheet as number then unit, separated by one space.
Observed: 21.7 mm
